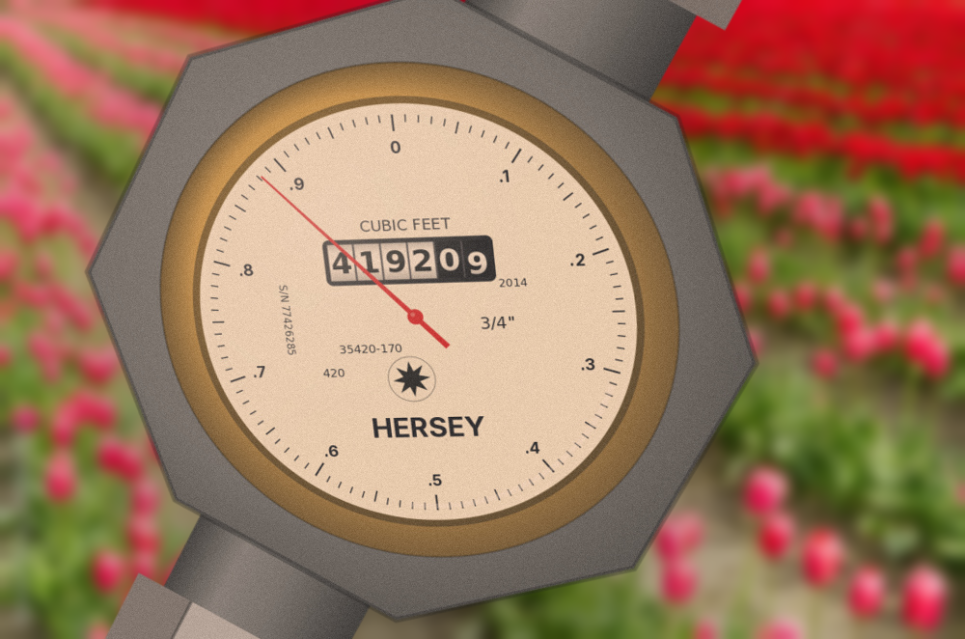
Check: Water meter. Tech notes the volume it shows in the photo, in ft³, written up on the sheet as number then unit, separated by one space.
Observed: 419208.88 ft³
